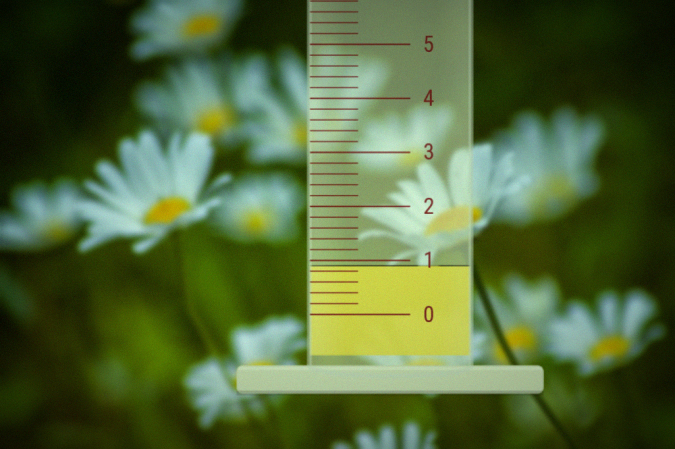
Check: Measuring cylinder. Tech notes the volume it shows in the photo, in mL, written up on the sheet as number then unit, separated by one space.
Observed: 0.9 mL
